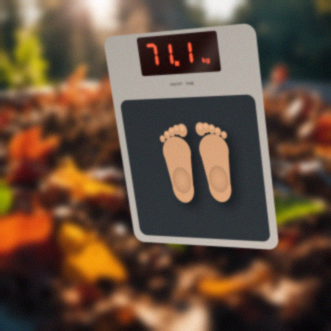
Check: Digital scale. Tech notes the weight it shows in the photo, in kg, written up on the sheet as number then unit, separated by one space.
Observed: 71.1 kg
